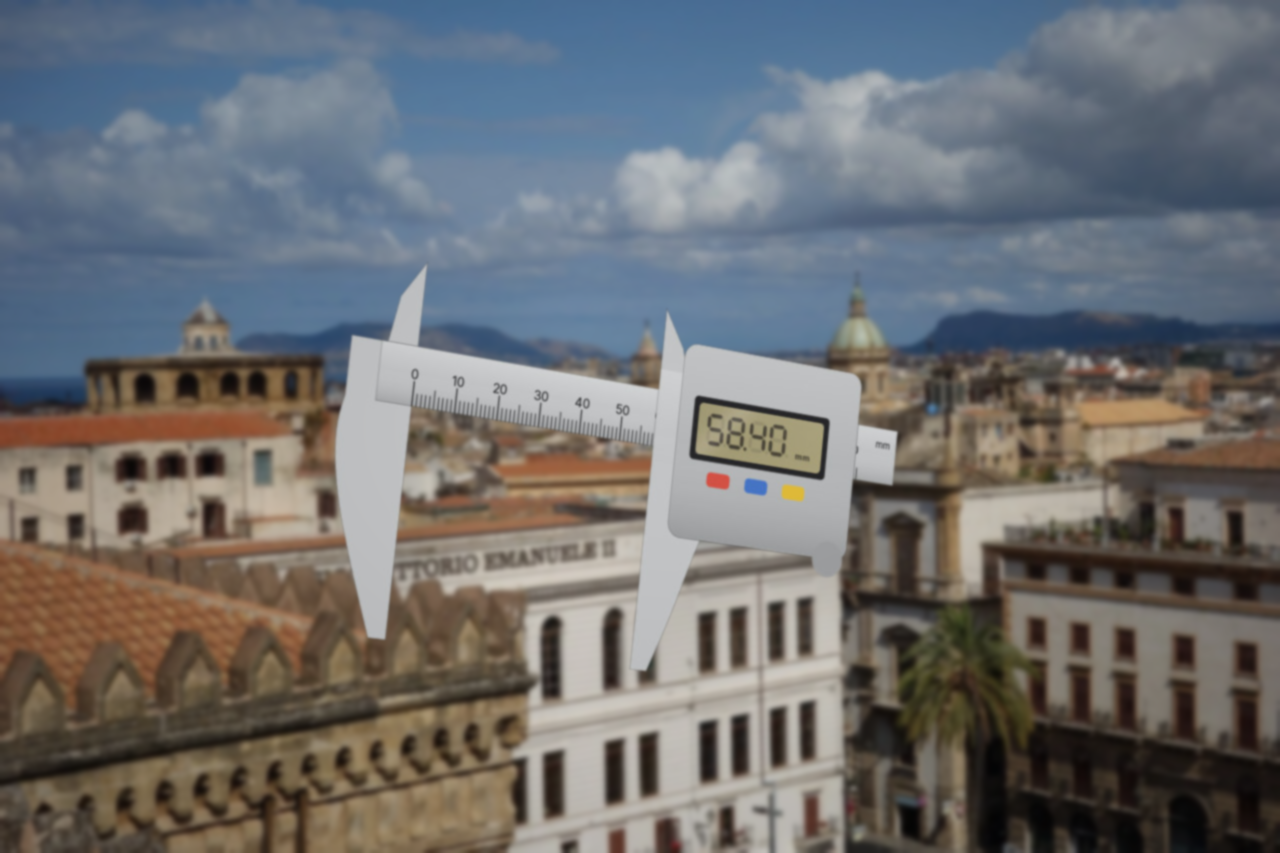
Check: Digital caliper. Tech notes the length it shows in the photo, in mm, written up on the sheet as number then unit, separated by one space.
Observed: 58.40 mm
